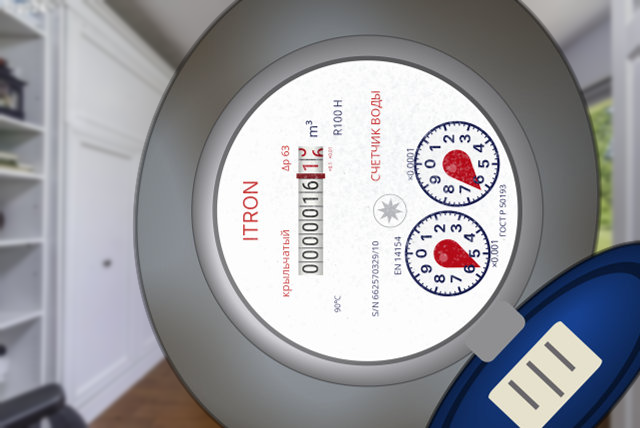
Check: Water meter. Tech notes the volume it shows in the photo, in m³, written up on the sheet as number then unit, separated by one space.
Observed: 16.1556 m³
